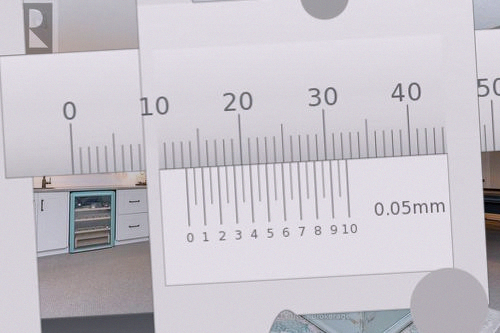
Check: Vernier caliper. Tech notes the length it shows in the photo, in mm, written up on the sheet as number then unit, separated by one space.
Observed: 13.4 mm
